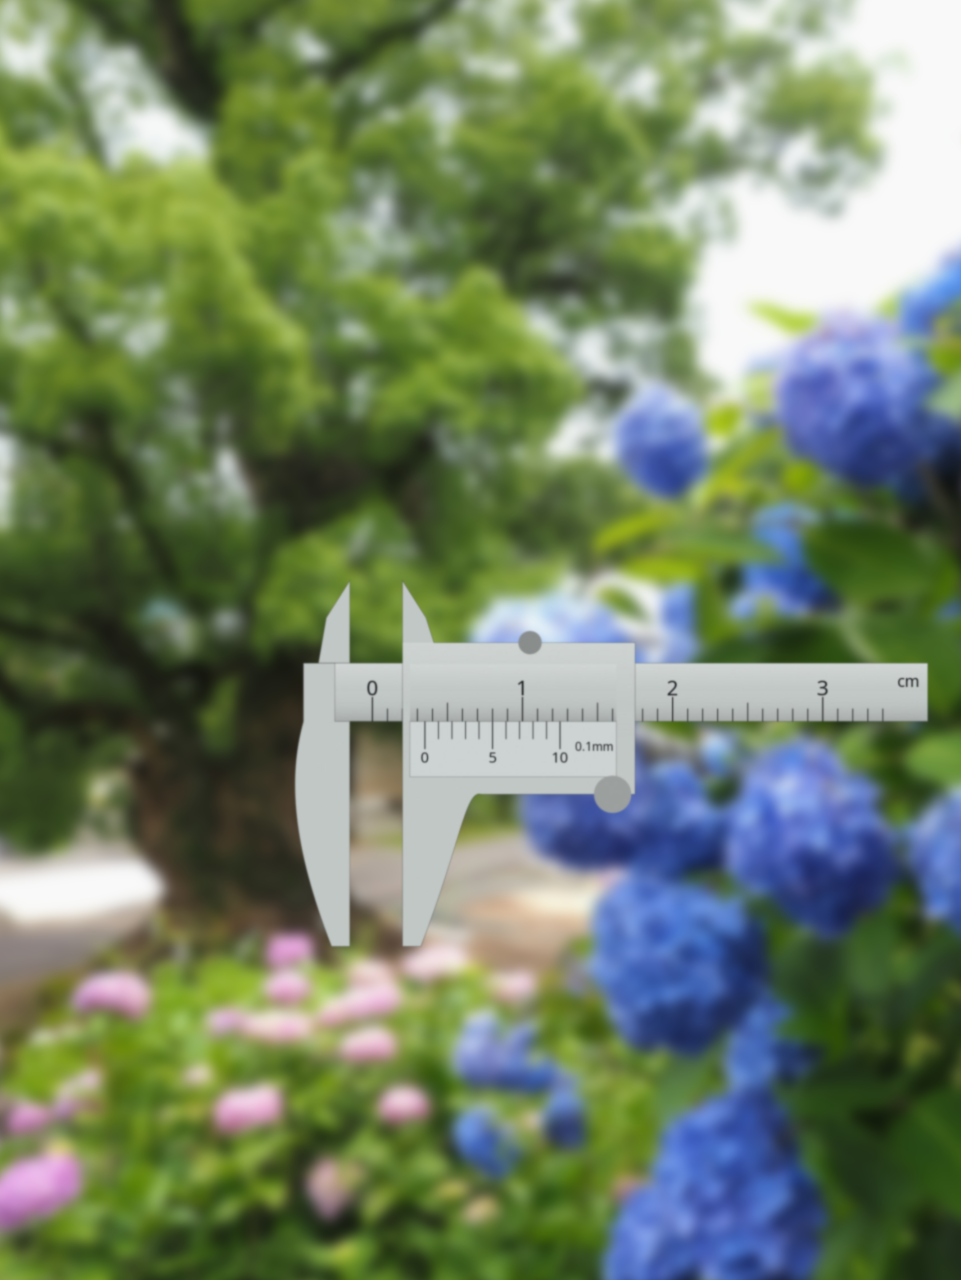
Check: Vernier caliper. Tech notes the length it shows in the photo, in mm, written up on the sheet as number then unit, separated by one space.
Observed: 3.5 mm
